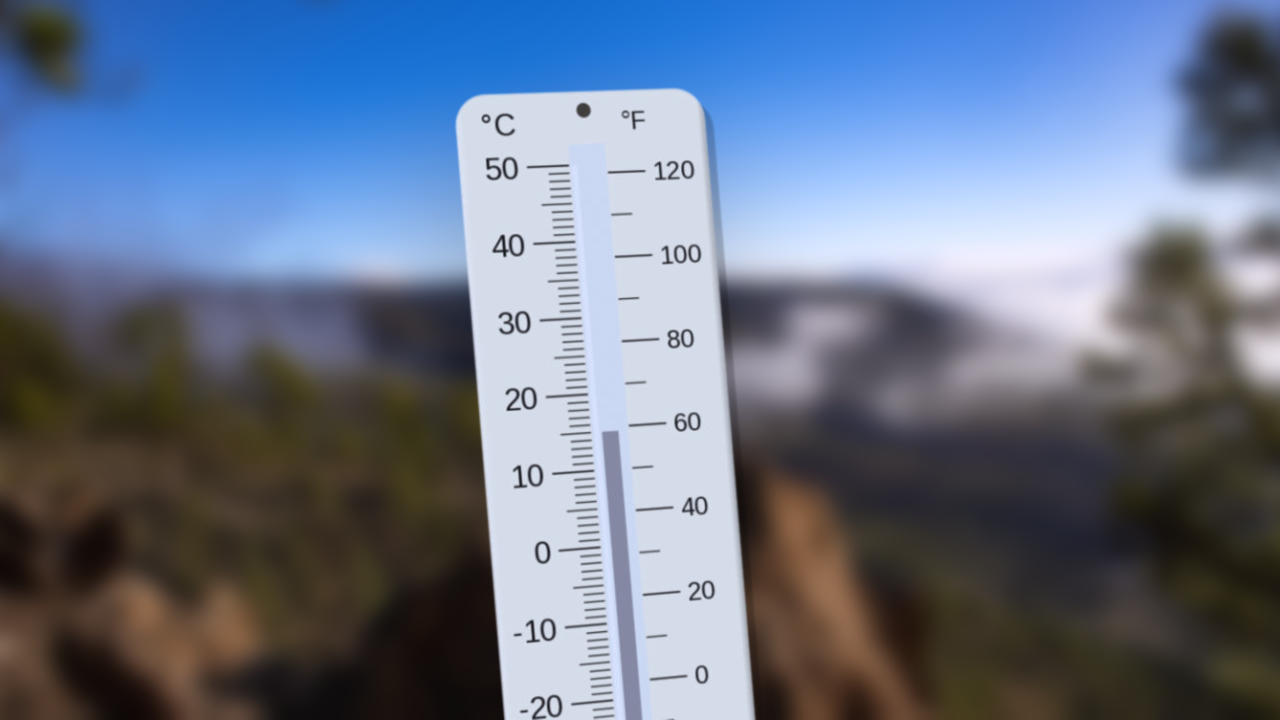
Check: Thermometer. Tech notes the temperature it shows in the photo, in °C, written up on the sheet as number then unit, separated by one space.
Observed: 15 °C
